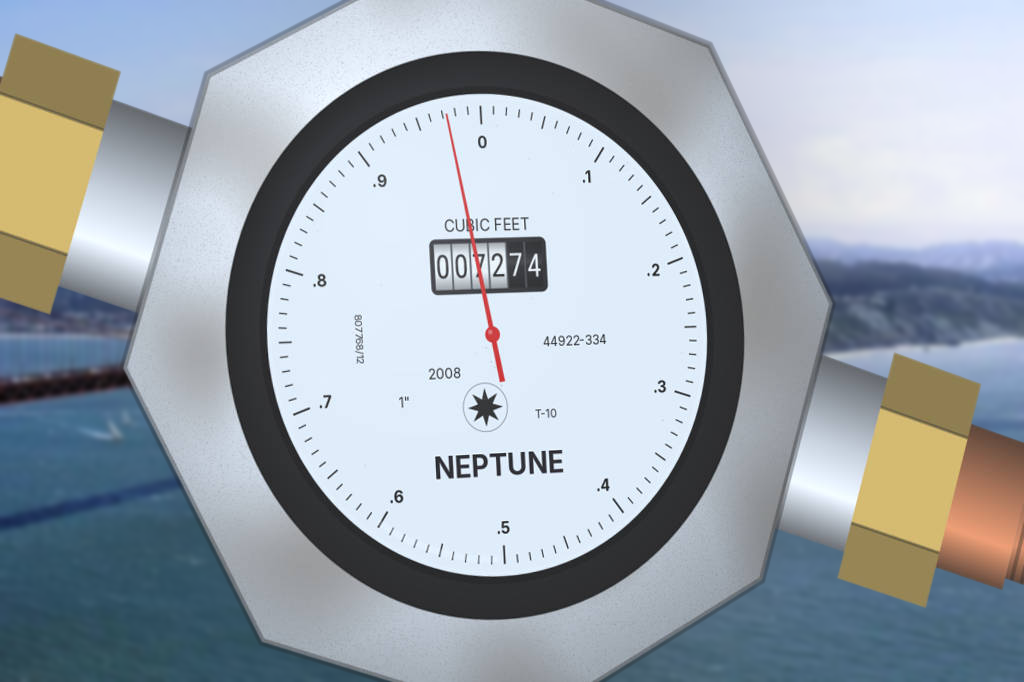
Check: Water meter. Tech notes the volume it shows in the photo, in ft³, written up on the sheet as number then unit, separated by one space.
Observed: 7273.97 ft³
